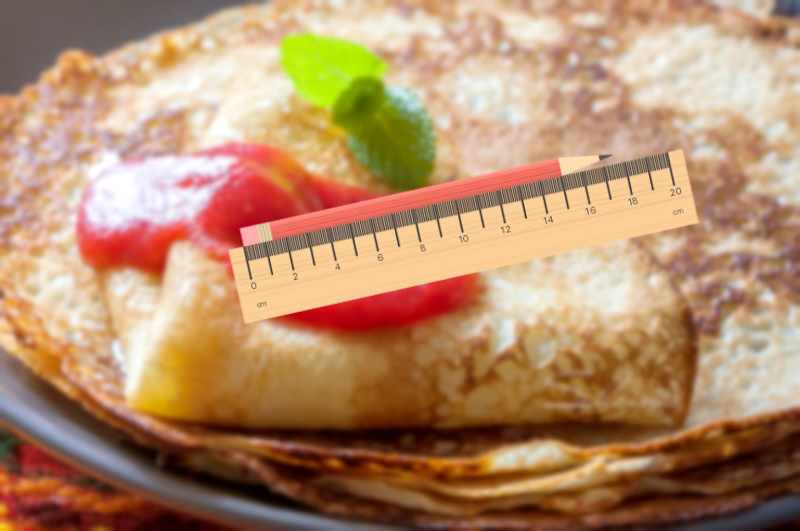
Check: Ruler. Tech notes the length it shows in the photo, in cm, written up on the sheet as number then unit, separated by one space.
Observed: 17.5 cm
